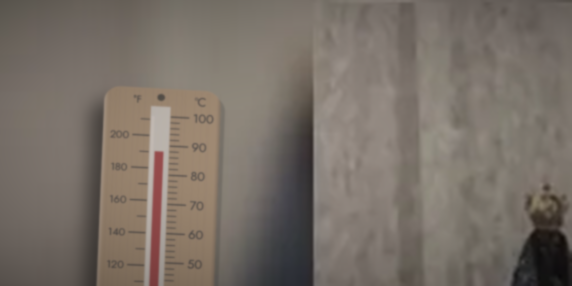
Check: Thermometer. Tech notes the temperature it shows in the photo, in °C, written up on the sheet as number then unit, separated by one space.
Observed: 88 °C
